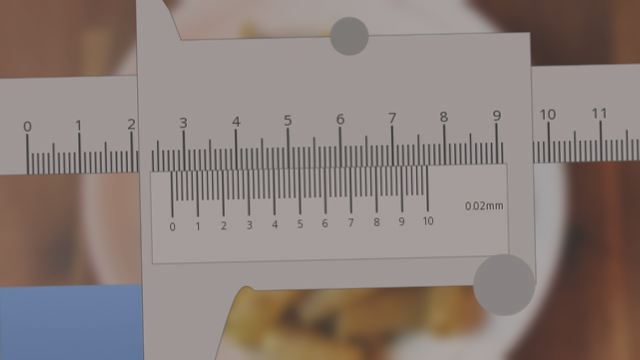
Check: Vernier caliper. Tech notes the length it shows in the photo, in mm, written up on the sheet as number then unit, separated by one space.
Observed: 27.5 mm
